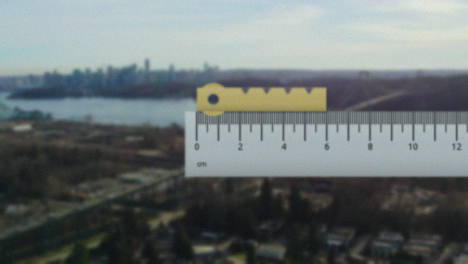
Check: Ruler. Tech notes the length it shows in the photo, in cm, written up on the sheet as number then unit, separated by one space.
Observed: 6 cm
